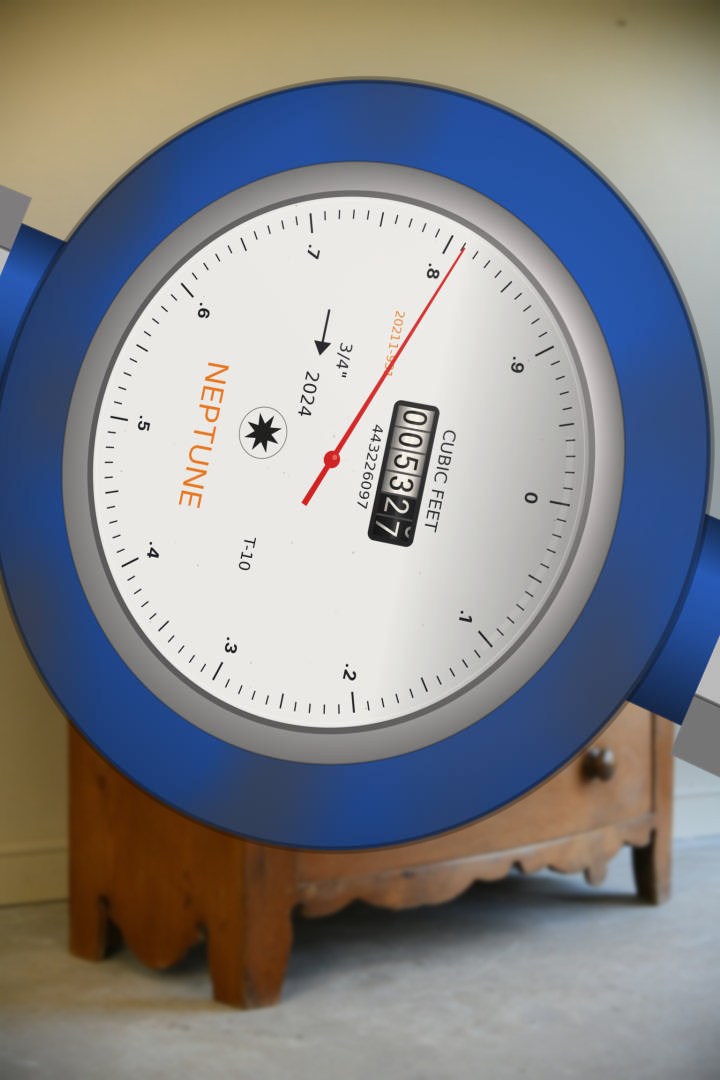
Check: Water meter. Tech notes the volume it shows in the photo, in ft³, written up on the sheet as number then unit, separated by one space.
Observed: 5326.81 ft³
